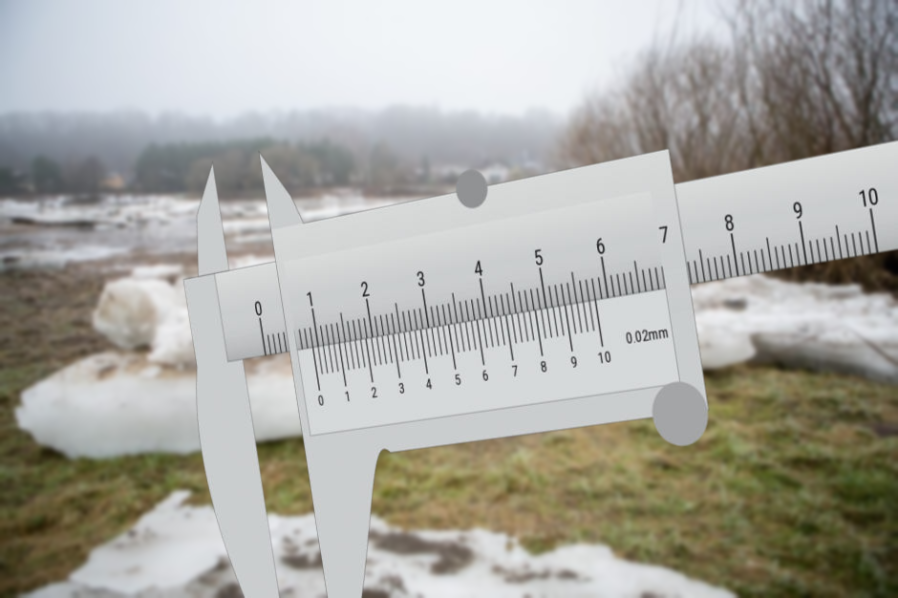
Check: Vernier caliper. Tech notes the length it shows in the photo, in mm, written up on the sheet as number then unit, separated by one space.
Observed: 9.0 mm
